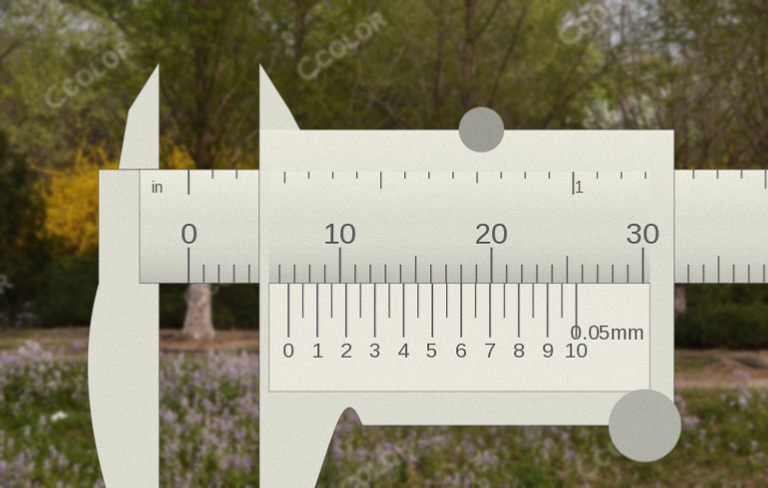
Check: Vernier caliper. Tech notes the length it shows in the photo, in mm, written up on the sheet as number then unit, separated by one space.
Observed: 6.6 mm
